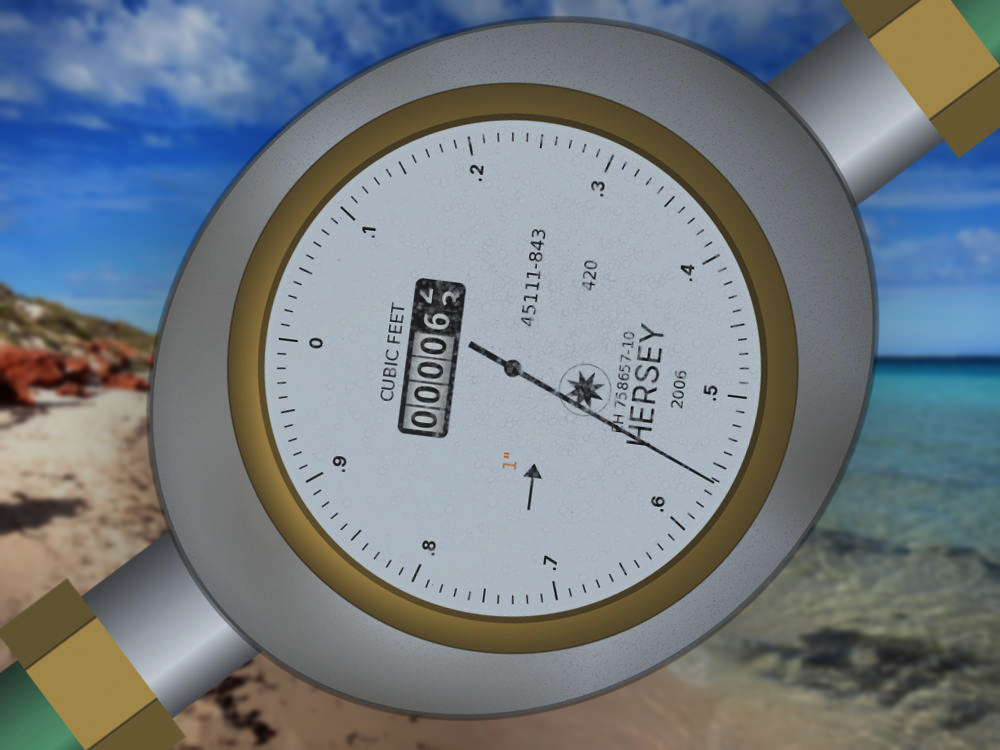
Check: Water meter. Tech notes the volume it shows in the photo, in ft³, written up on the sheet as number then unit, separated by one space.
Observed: 62.56 ft³
